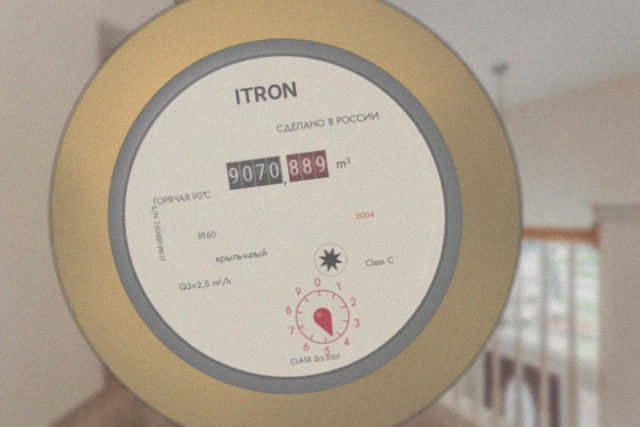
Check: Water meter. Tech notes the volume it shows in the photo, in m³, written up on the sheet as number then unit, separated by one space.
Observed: 9070.8894 m³
